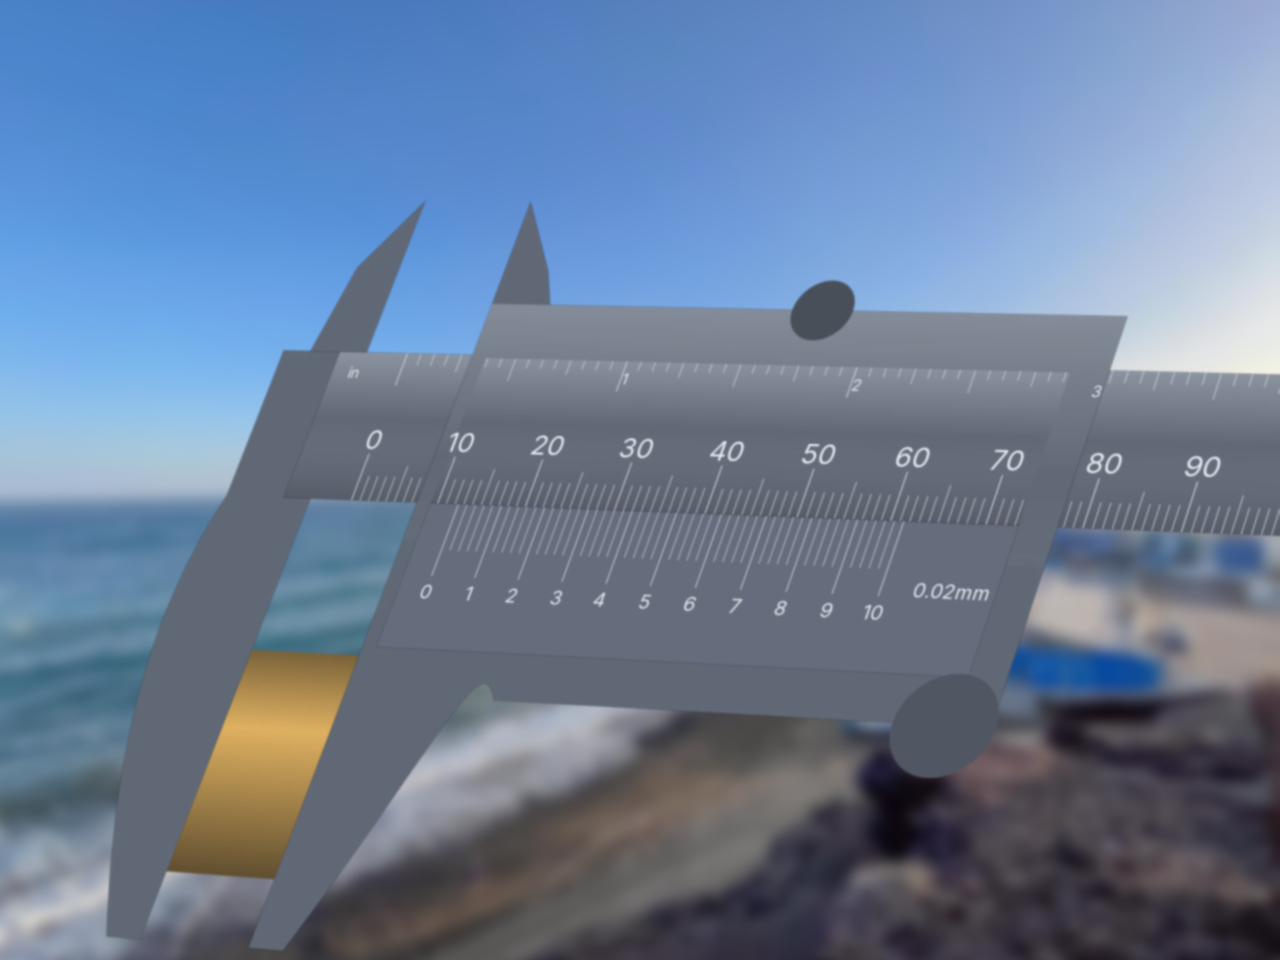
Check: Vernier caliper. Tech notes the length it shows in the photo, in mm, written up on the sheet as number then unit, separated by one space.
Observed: 12.4 mm
